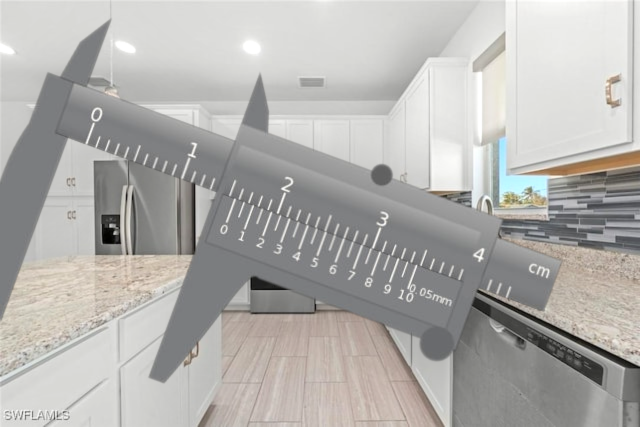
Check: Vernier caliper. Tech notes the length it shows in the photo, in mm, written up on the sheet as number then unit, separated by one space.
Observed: 15.6 mm
